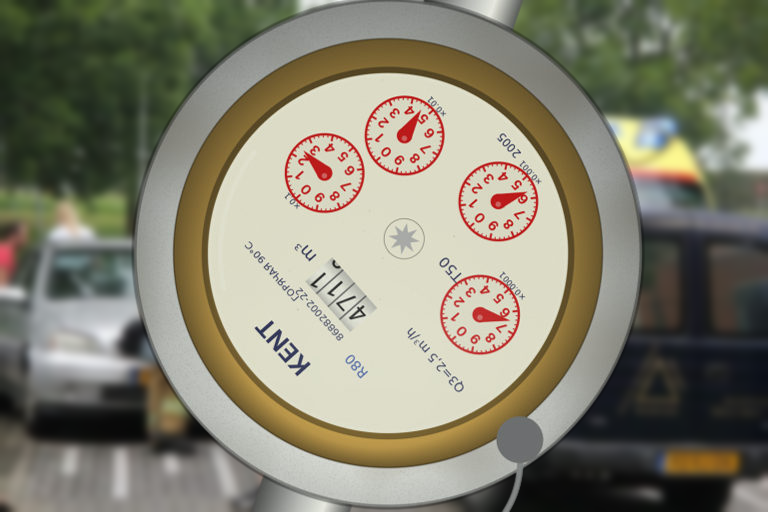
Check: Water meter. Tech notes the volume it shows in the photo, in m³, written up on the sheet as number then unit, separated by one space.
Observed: 4711.2456 m³
